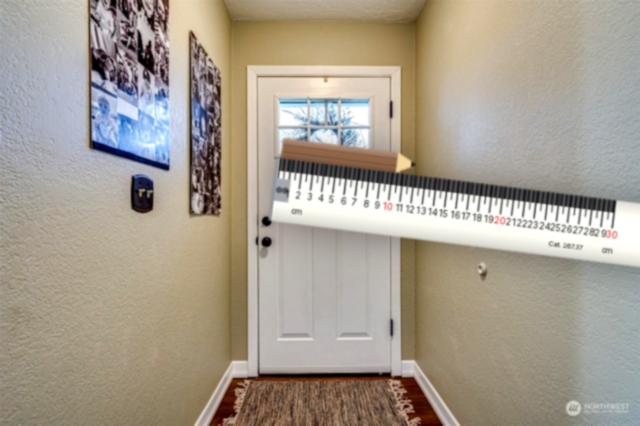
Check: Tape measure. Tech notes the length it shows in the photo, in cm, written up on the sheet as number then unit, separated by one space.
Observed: 12 cm
